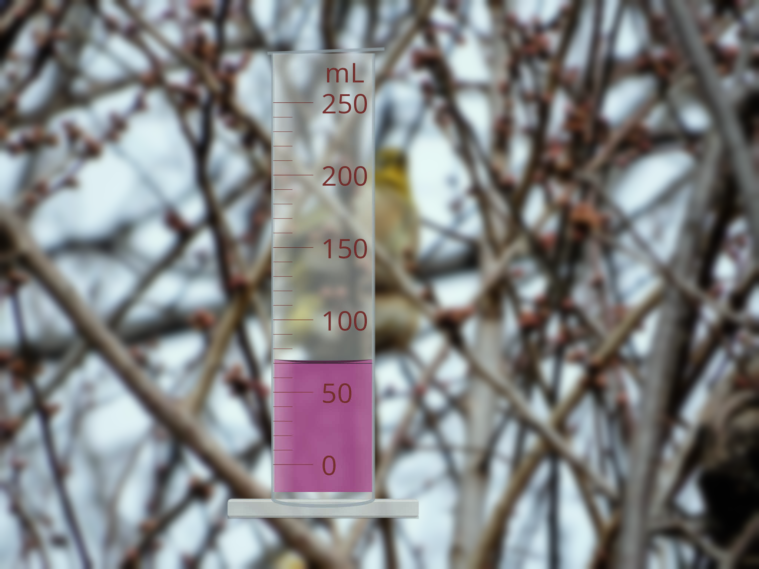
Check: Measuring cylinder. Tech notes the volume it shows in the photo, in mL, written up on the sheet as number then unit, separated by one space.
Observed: 70 mL
